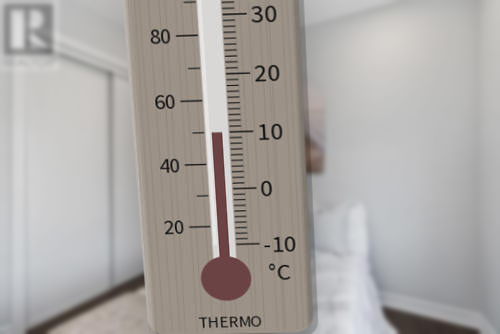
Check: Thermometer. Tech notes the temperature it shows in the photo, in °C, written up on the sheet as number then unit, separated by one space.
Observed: 10 °C
